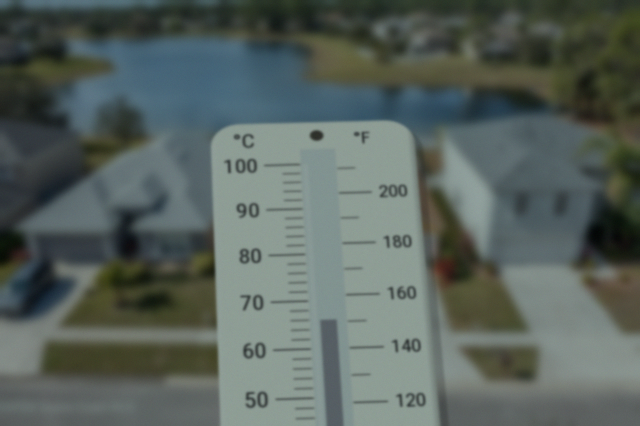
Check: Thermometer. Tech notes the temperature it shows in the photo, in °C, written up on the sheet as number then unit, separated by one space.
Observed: 66 °C
